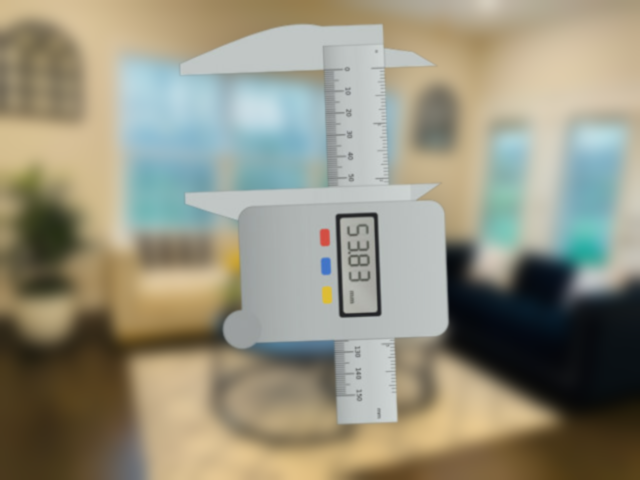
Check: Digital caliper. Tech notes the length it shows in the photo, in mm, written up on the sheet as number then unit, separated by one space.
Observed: 53.83 mm
